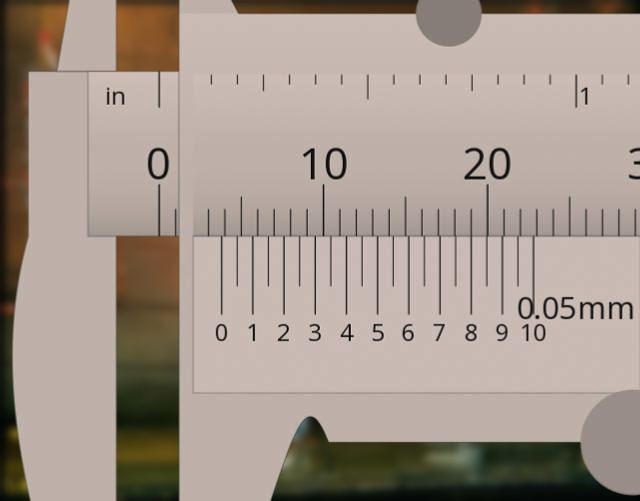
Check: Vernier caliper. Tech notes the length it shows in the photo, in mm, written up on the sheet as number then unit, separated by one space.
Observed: 3.8 mm
